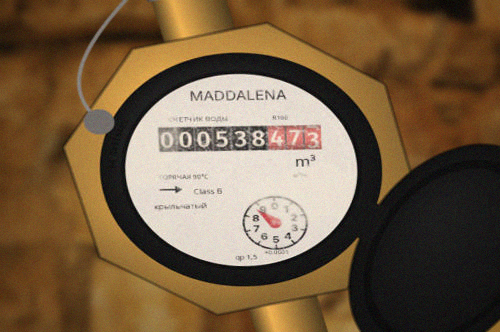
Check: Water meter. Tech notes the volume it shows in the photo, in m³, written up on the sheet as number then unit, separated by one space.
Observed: 538.4728 m³
